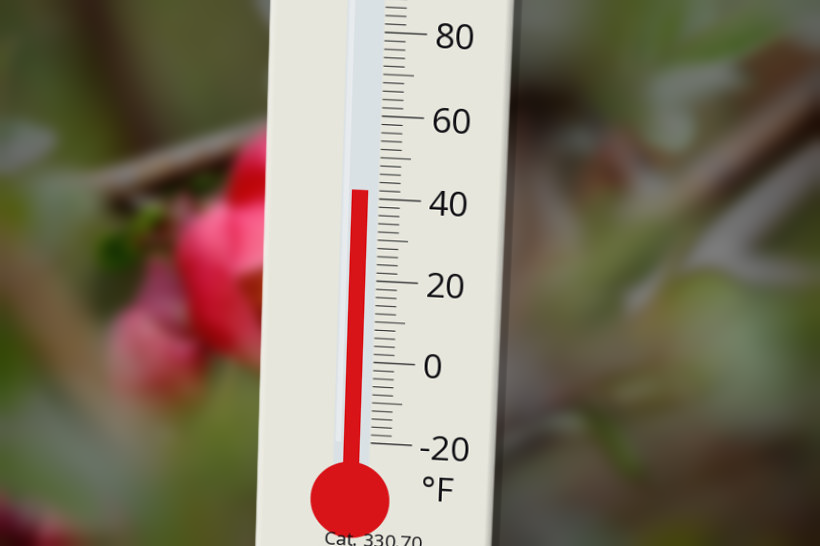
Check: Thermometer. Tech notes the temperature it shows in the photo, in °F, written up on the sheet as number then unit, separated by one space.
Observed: 42 °F
